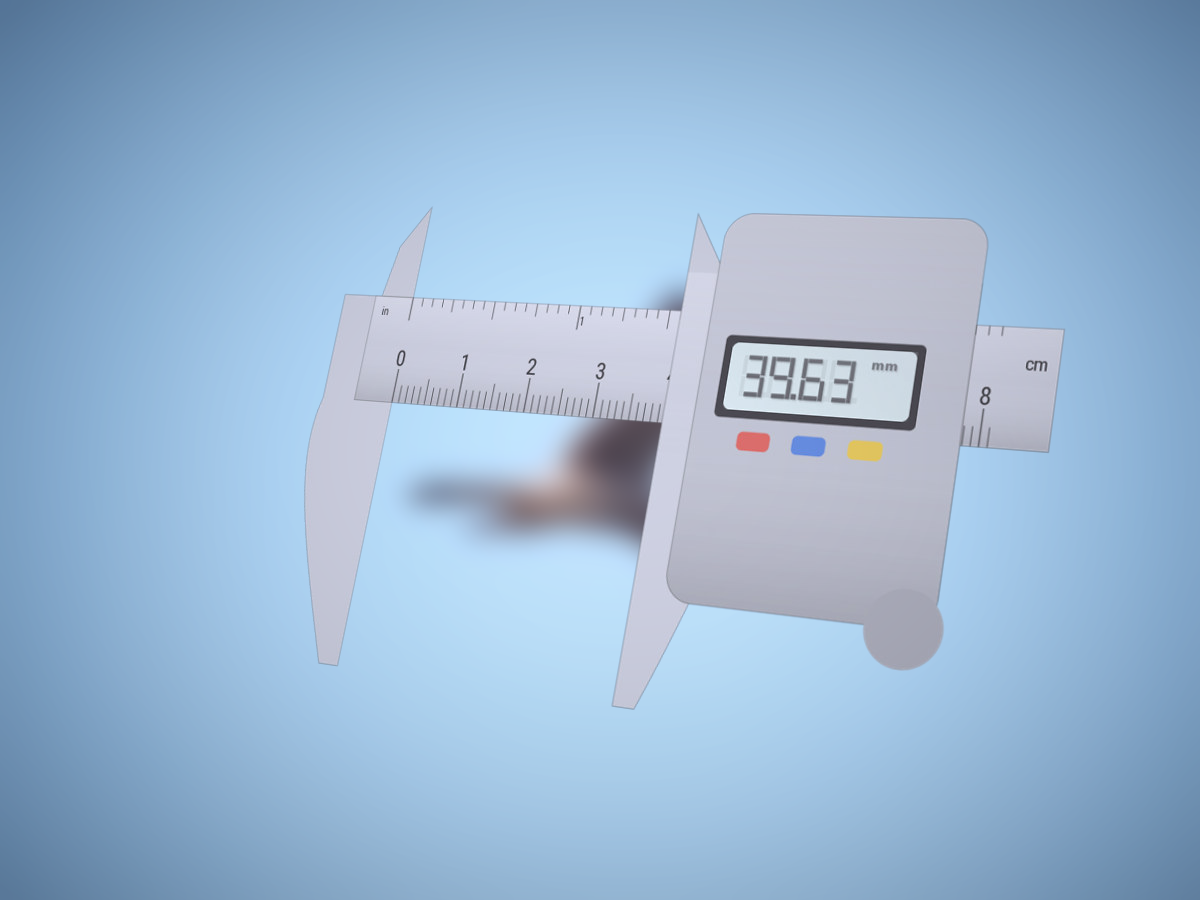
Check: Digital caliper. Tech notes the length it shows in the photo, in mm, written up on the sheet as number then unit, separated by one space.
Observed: 39.63 mm
